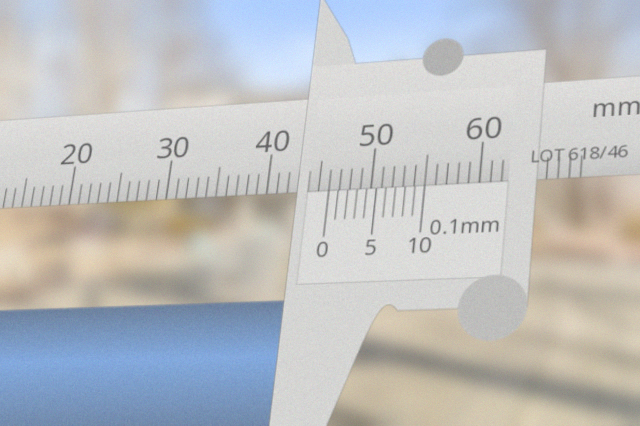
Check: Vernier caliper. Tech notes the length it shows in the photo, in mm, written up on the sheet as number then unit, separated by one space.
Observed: 46.0 mm
